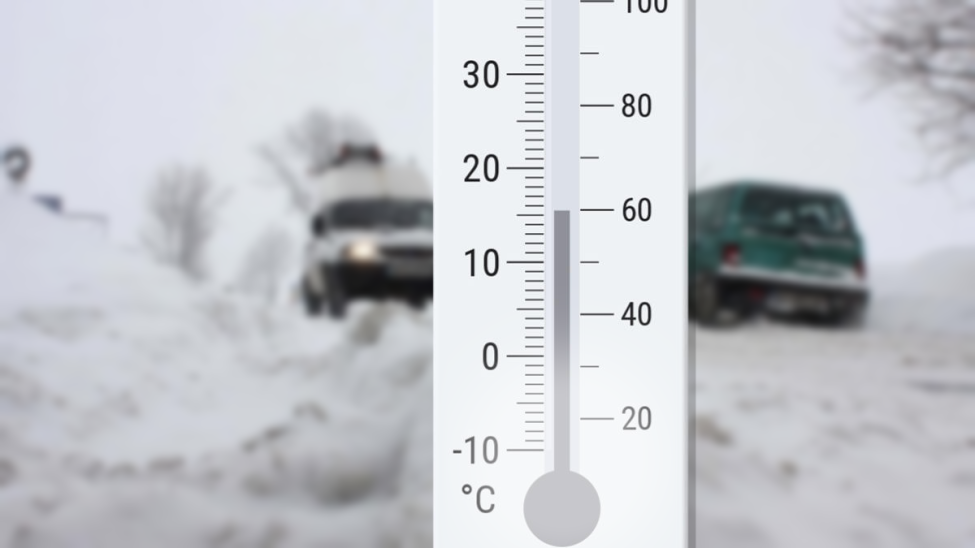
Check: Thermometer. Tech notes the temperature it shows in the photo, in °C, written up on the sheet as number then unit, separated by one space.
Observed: 15.5 °C
